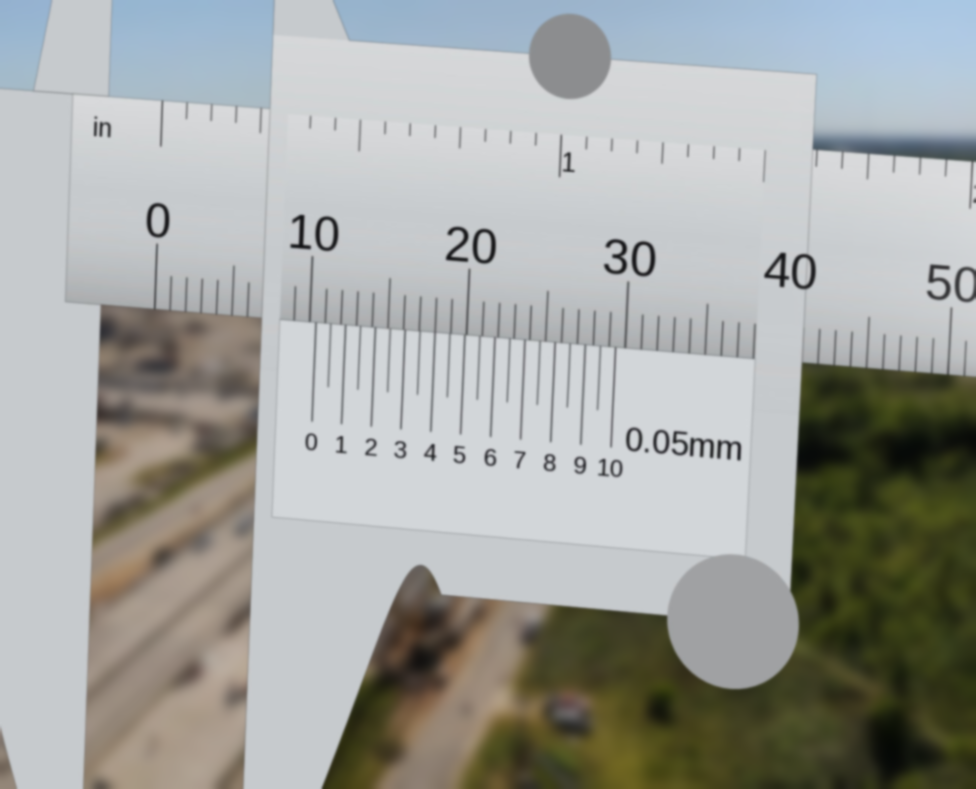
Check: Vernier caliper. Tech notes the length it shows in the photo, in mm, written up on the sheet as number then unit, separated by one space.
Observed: 10.4 mm
